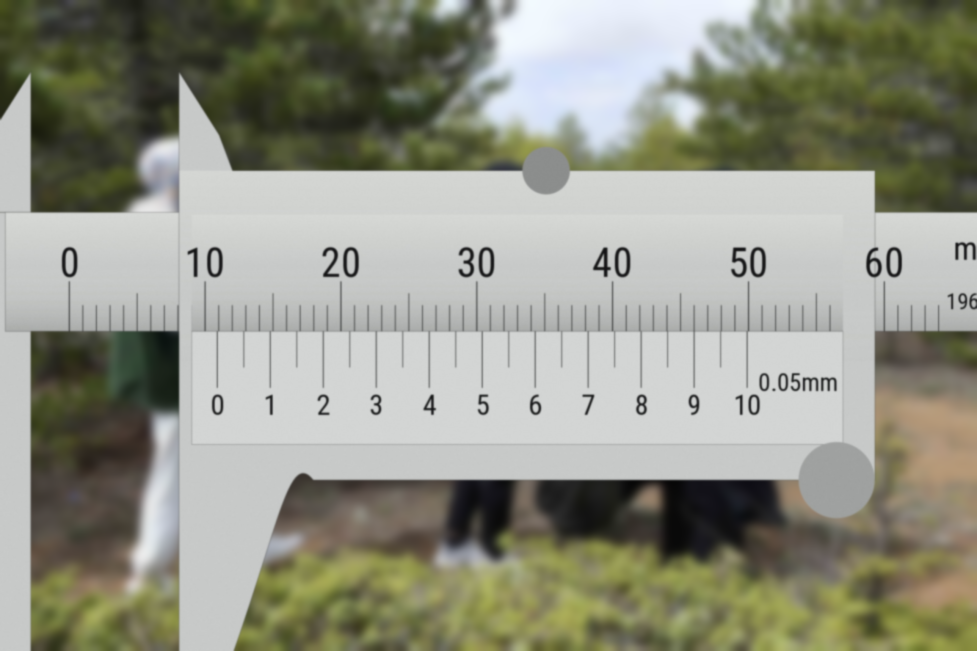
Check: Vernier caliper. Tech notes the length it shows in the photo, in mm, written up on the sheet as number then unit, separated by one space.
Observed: 10.9 mm
